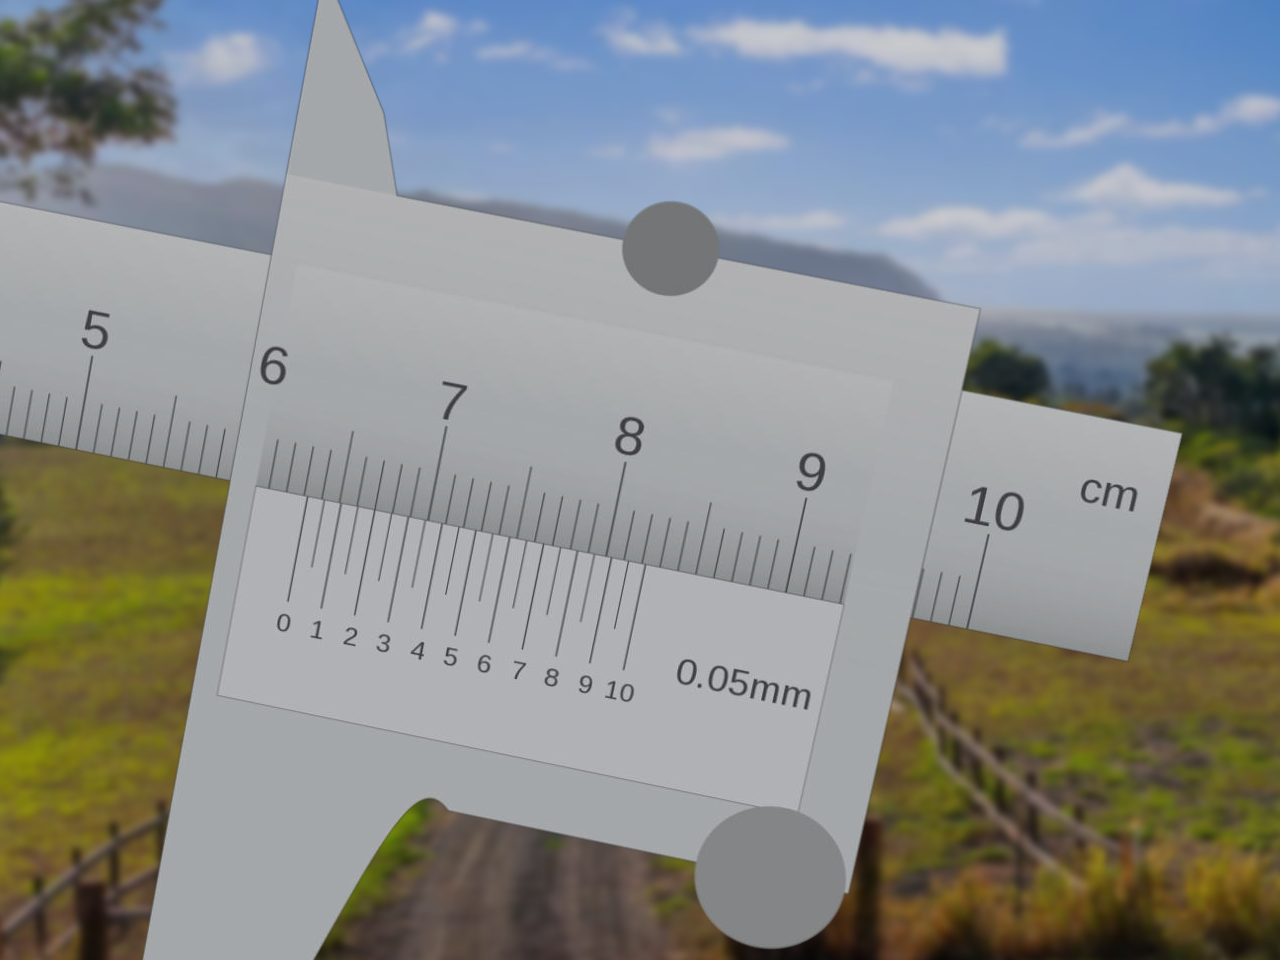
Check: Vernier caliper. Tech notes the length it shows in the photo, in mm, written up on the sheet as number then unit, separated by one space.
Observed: 63.2 mm
